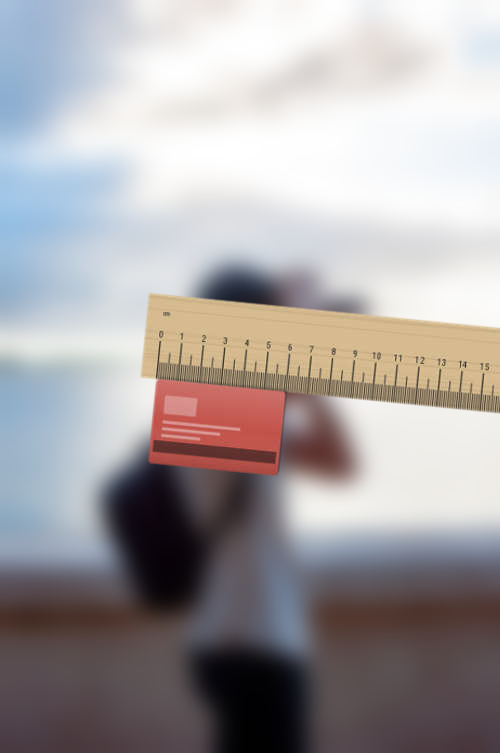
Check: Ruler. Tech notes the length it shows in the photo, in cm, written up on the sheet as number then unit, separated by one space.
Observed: 6 cm
